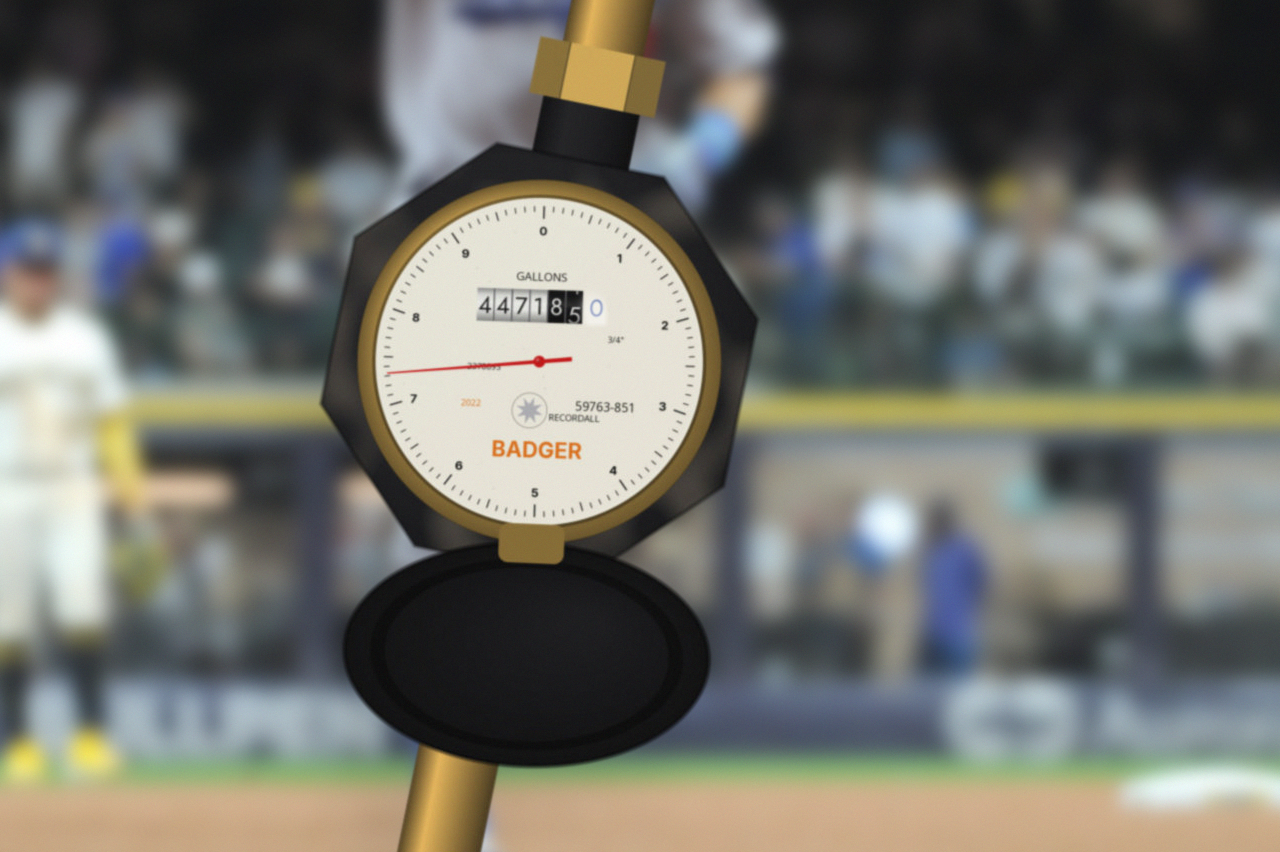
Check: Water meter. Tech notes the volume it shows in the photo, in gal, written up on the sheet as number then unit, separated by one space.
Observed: 4471847.3 gal
